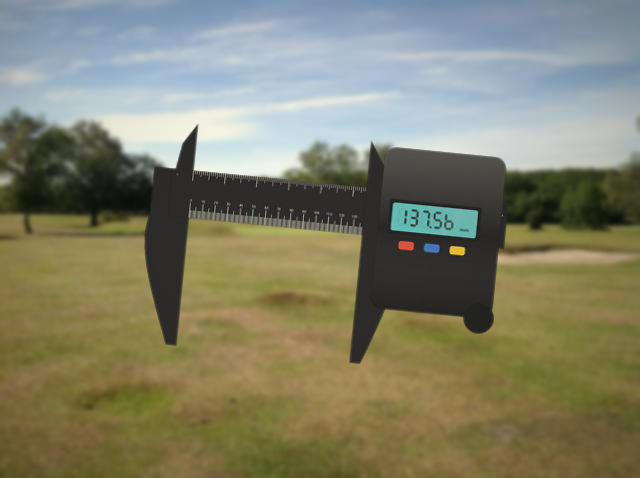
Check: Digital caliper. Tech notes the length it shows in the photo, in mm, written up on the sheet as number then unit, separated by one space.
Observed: 137.56 mm
